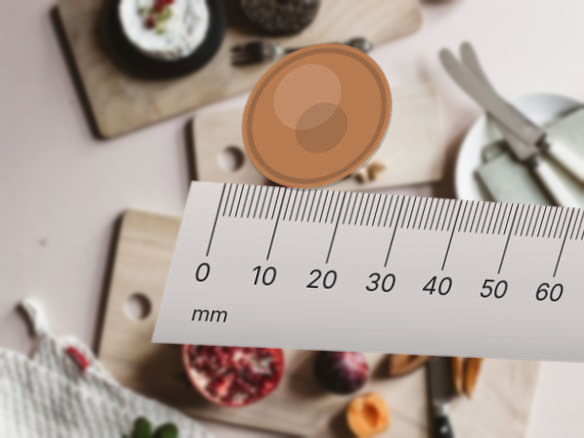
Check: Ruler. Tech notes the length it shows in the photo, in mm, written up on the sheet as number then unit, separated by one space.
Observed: 24 mm
